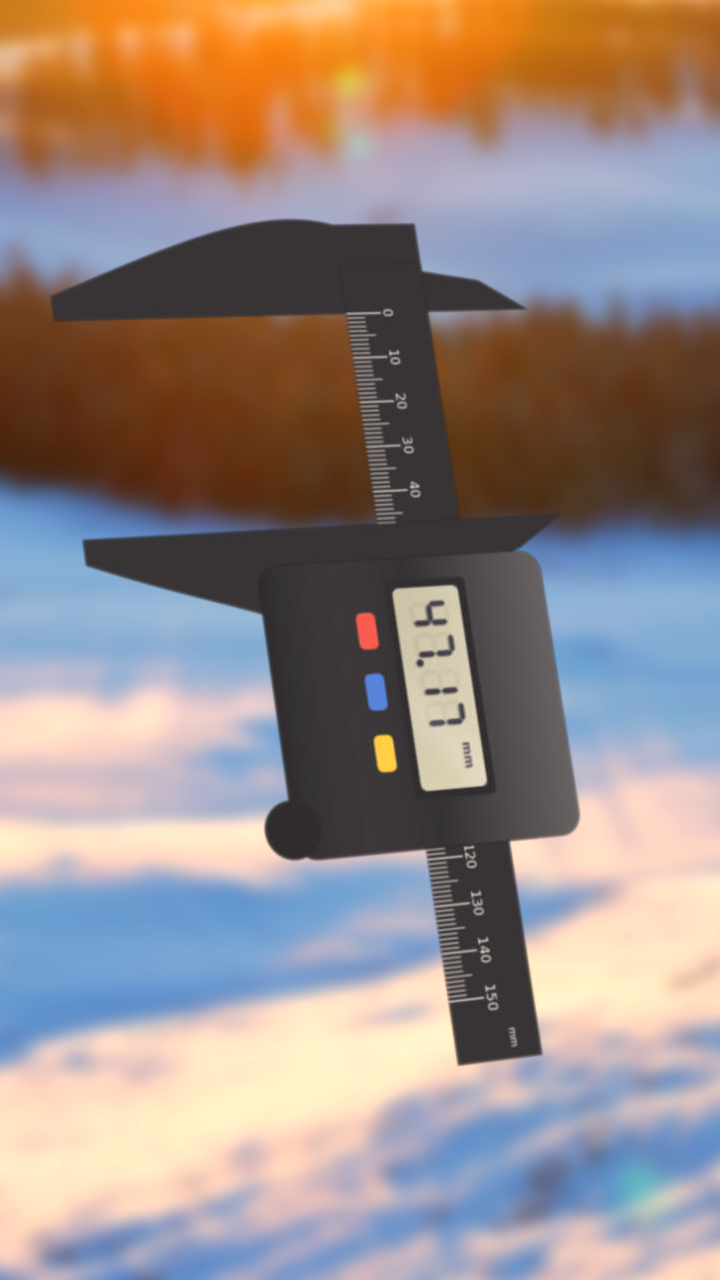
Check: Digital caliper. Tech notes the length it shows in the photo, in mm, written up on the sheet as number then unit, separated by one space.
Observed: 47.17 mm
